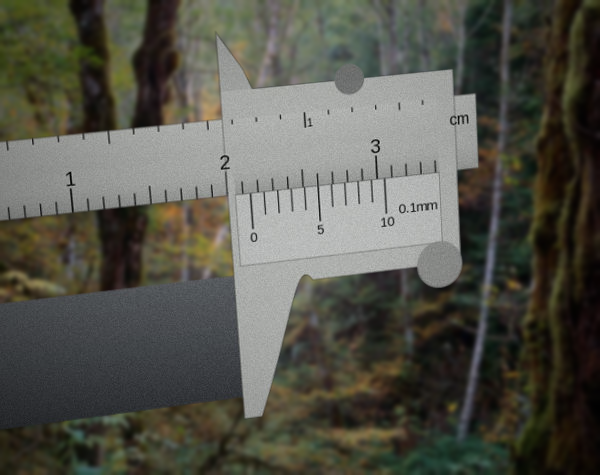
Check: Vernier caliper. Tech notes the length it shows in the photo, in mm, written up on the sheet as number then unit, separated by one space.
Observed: 21.5 mm
